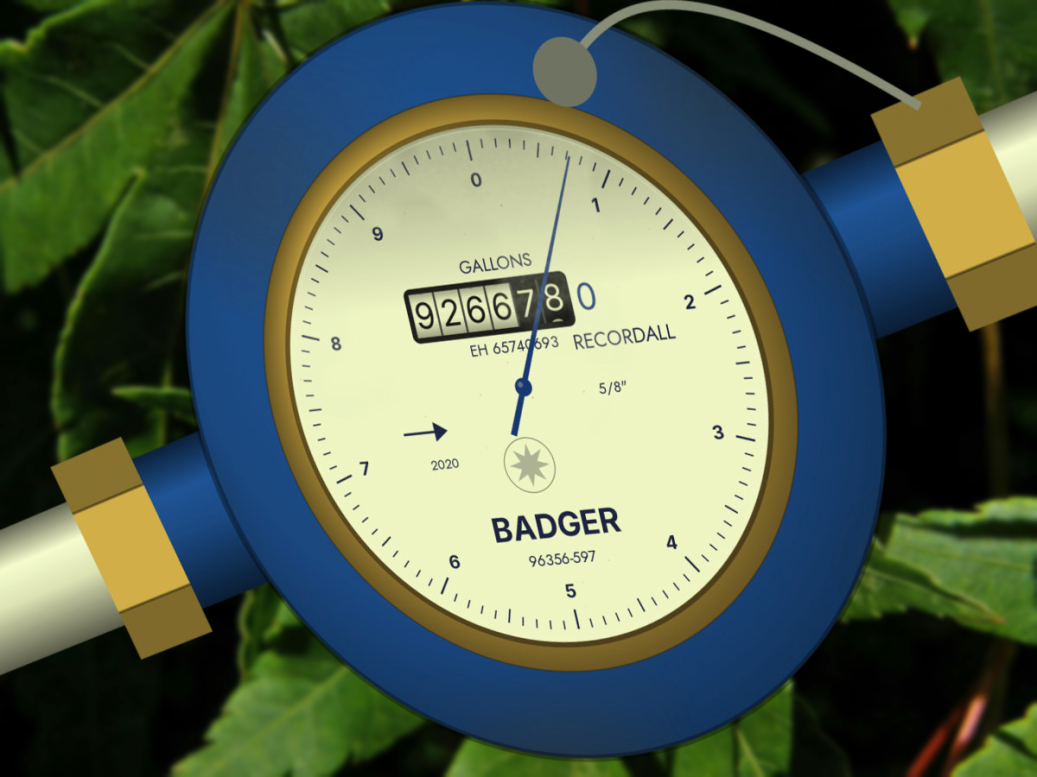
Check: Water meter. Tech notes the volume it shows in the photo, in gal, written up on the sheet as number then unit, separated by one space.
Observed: 9266780.7 gal
